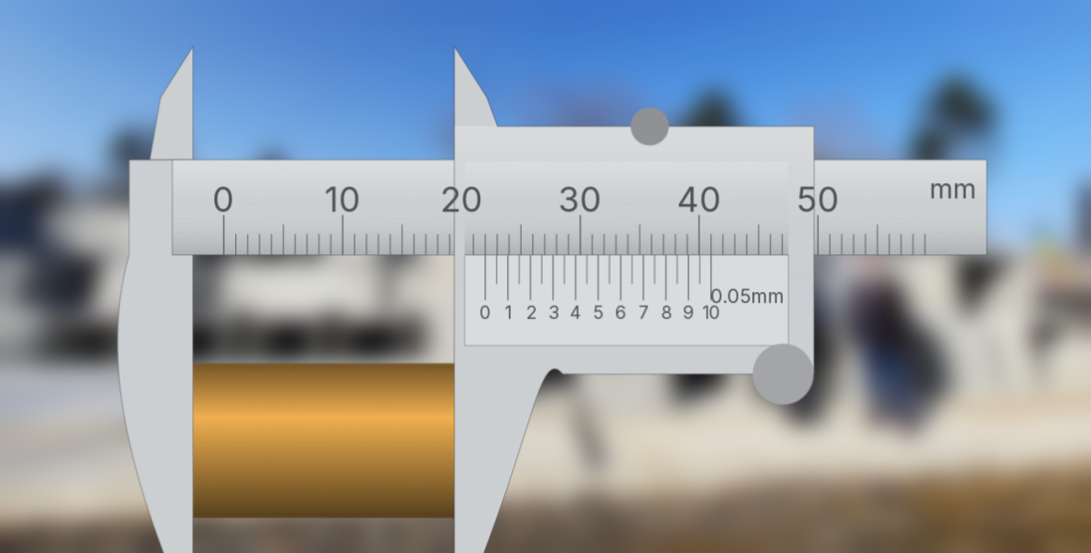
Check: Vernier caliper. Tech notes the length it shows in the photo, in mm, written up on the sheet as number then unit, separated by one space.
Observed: 22.0 mm
